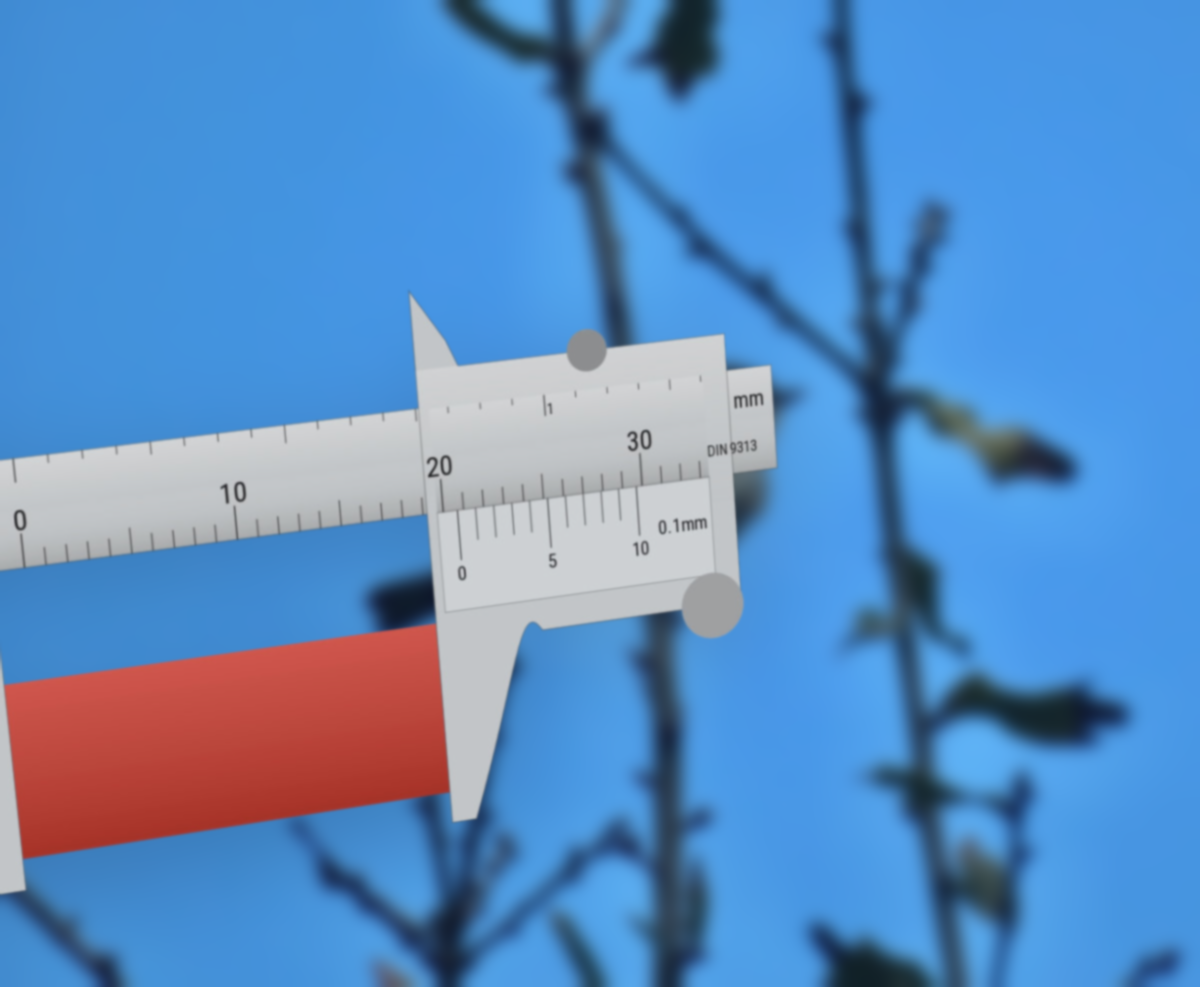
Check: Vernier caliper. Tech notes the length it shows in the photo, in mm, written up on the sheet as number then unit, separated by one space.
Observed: 20.7 mm
